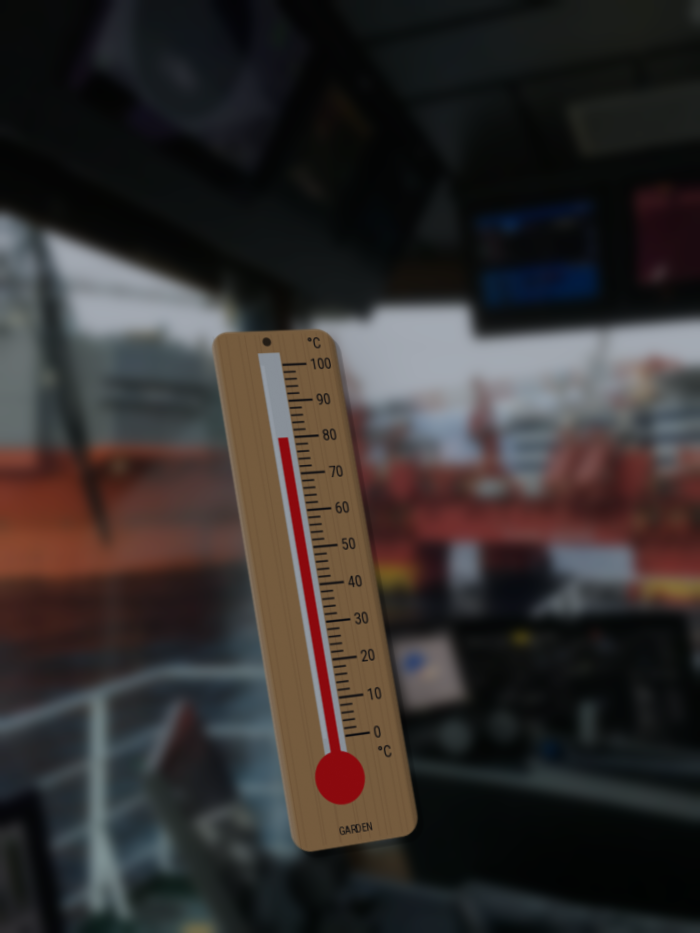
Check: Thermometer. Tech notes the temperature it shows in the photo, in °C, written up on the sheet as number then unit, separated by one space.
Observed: 80 °C
